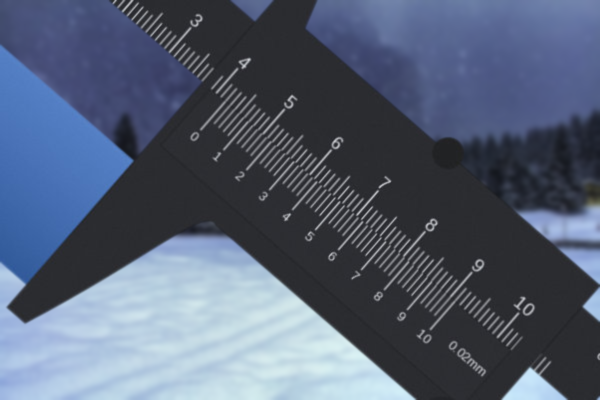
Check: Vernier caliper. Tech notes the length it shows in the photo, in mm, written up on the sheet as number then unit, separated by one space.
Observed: 42.0 mm
